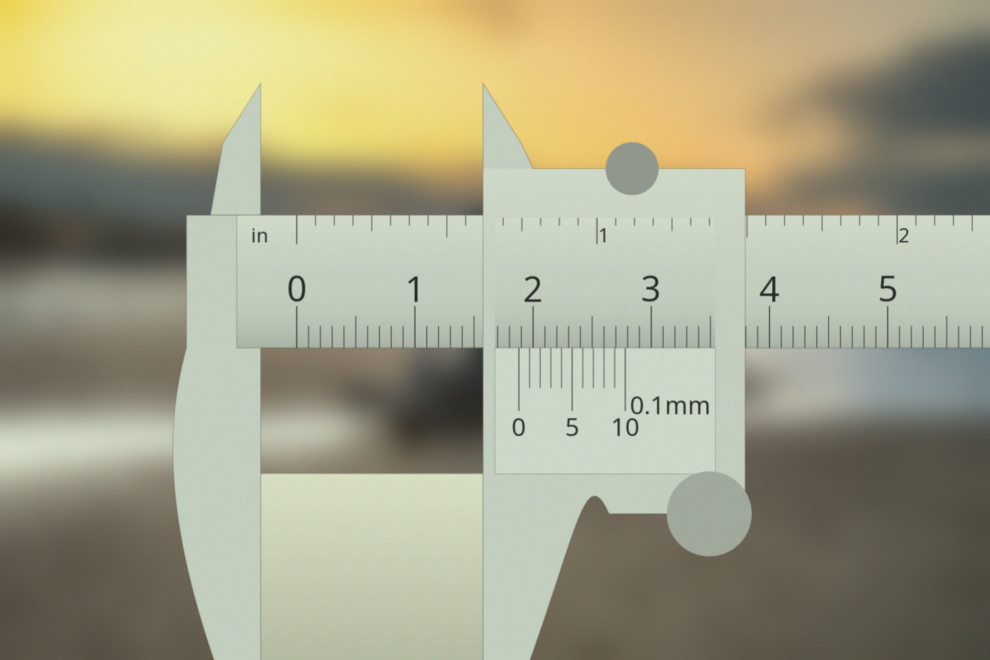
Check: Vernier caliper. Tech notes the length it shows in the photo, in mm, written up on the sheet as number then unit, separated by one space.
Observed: 18.8 mm
